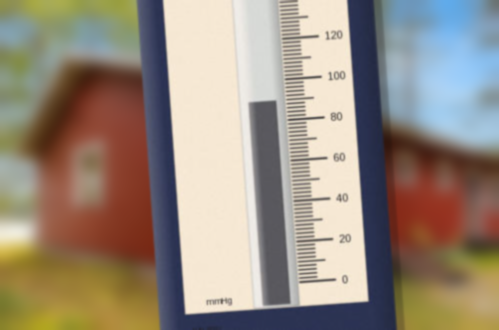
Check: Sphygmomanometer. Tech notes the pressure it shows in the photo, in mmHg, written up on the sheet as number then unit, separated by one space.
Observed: 90 mmHg
